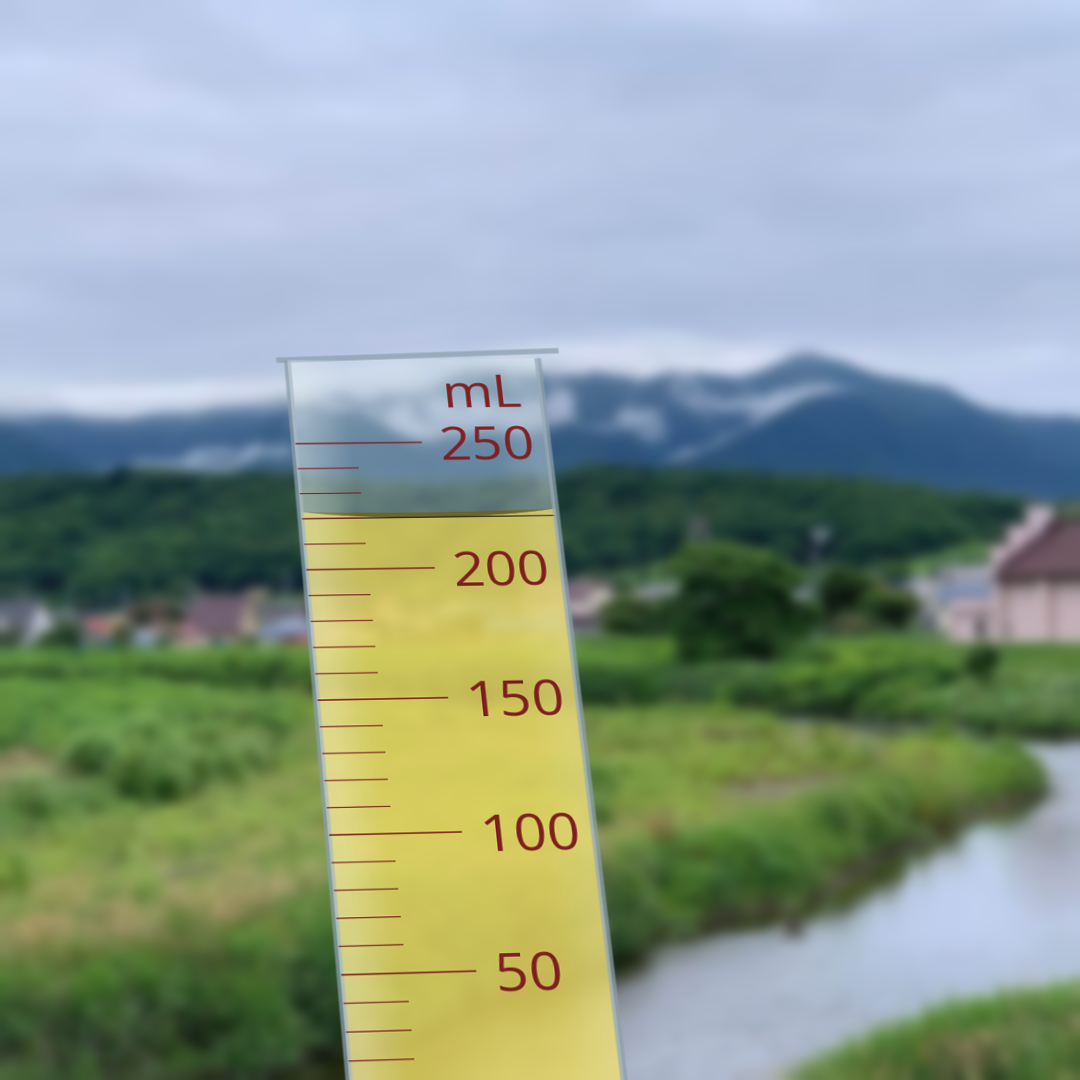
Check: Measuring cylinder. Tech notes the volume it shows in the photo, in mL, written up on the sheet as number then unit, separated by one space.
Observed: 220 mL
